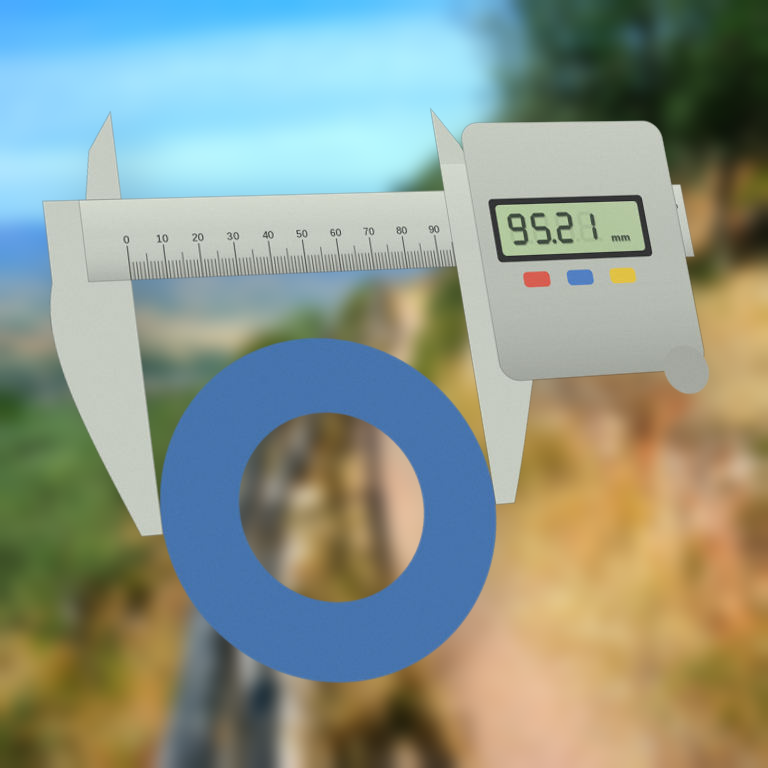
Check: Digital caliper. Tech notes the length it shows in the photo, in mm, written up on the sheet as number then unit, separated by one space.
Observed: 95.21 mm
